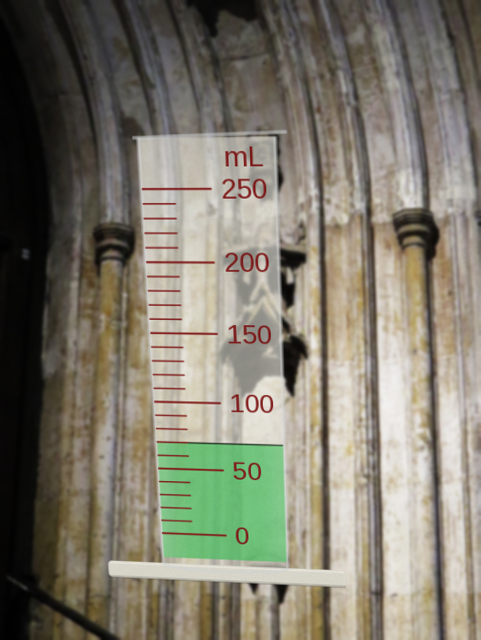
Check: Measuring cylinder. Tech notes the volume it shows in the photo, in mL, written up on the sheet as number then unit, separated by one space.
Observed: 70 mL
